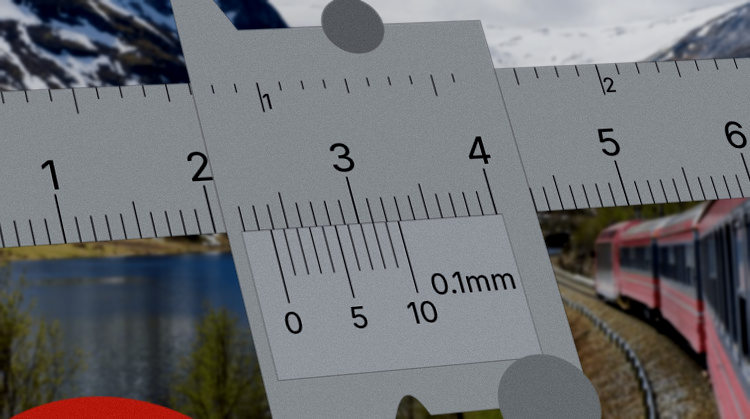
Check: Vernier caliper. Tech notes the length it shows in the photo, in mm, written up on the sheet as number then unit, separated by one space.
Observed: 23.8 mm
